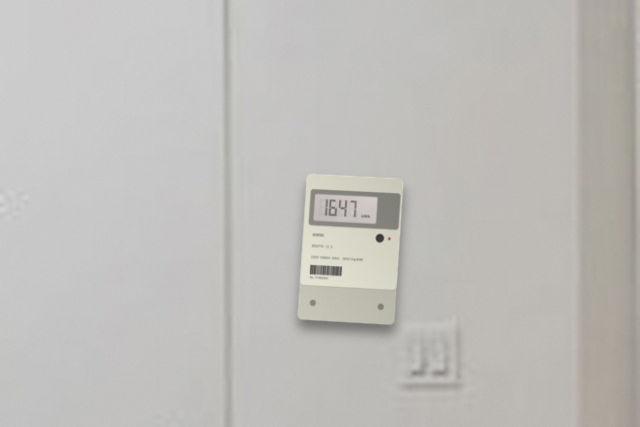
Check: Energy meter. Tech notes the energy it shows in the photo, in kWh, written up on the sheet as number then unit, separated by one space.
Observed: 1647 kWh
